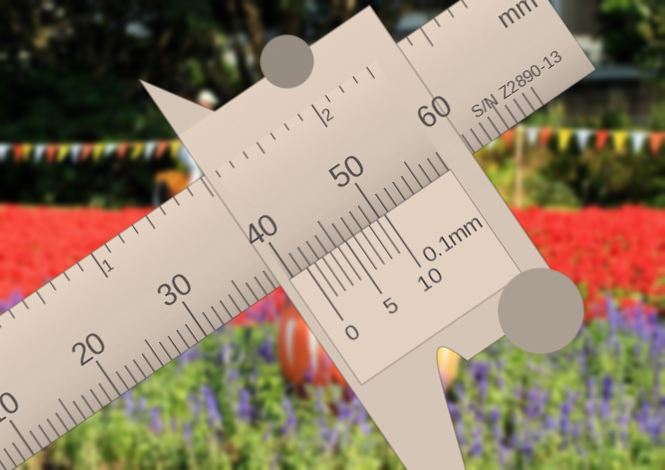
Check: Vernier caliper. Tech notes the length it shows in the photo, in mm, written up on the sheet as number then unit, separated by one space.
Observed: 41.6 mm
